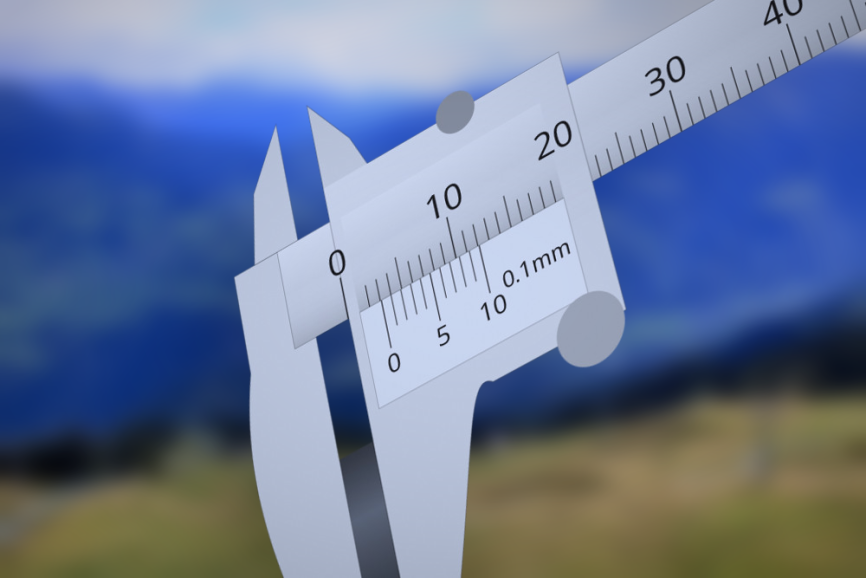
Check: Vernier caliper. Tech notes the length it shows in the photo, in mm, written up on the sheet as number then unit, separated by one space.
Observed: 3.1 mm
